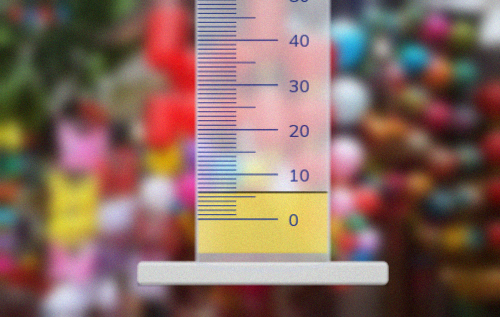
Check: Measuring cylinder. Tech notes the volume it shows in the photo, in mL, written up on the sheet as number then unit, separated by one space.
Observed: 6 mL
